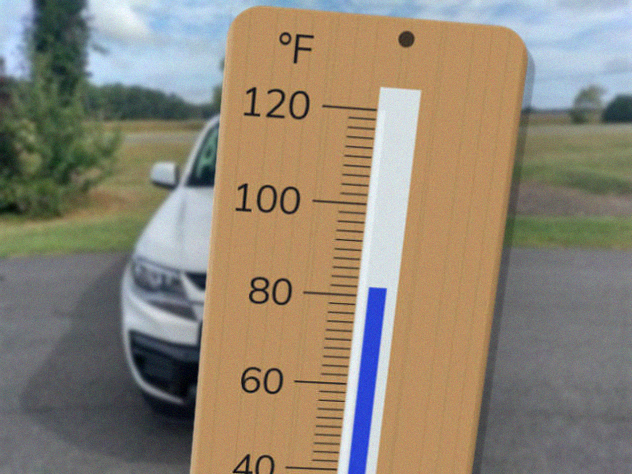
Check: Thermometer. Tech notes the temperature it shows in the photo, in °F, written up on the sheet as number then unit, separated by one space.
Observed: 82 °F
